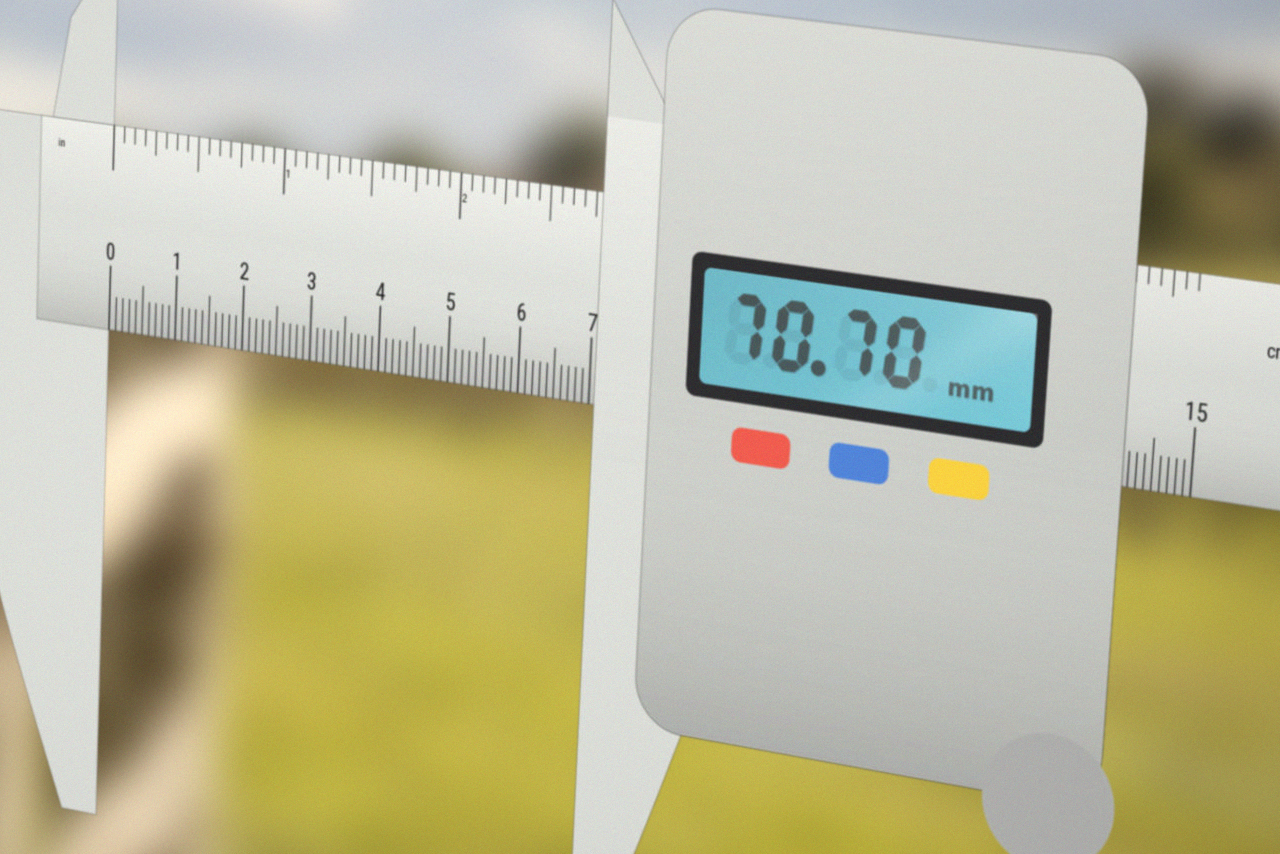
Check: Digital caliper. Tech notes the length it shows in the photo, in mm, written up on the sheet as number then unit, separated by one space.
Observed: 70.70 mm
